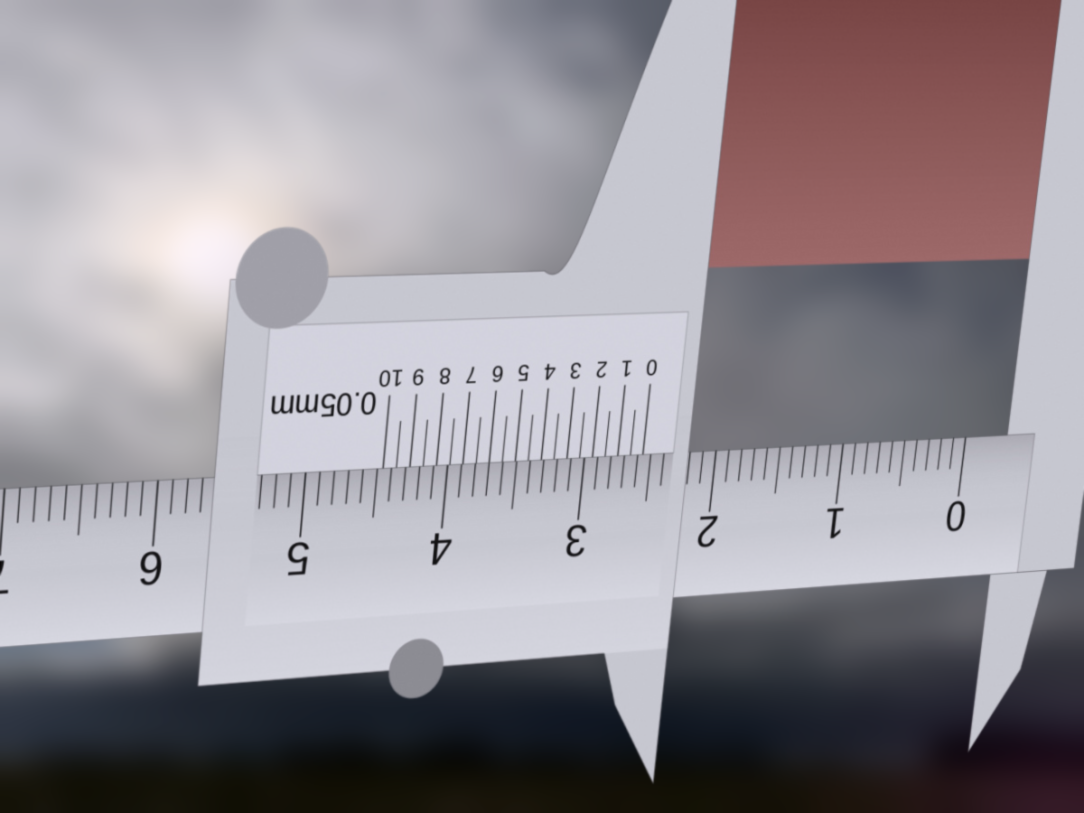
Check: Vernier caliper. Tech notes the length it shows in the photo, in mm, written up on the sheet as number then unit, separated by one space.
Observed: 25.6 mm
